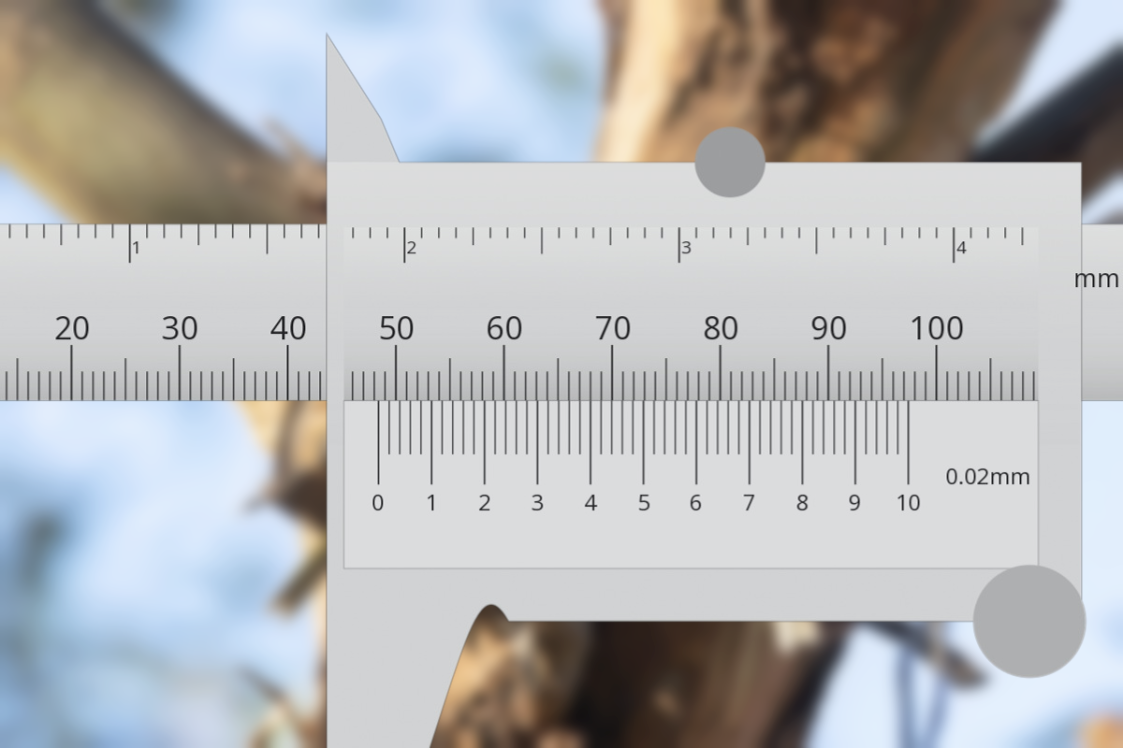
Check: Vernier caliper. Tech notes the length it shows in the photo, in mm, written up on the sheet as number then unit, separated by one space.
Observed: 48.4 mm
